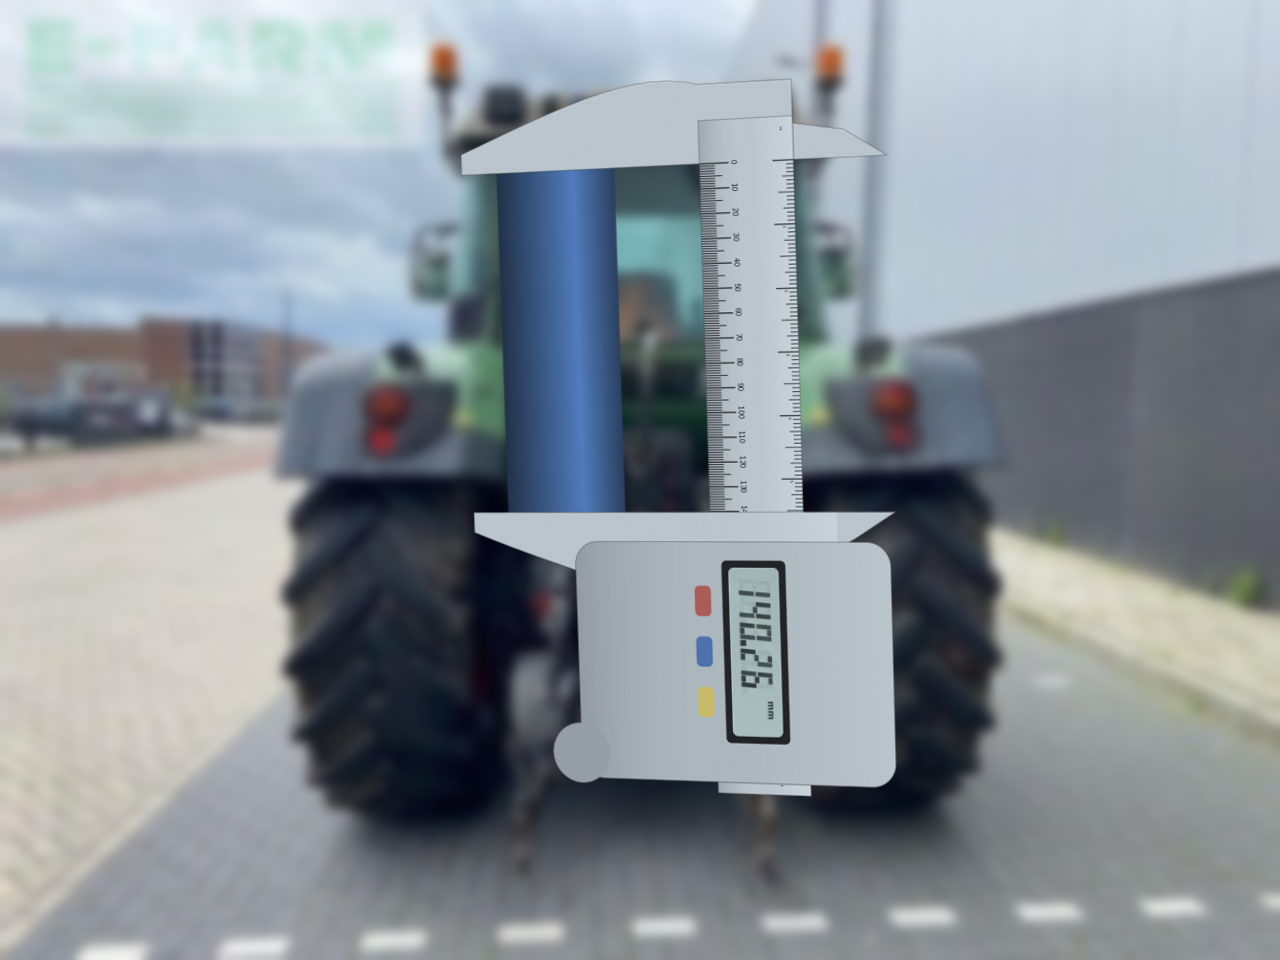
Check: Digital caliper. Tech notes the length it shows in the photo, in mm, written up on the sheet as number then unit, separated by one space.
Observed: 140.26 mm
